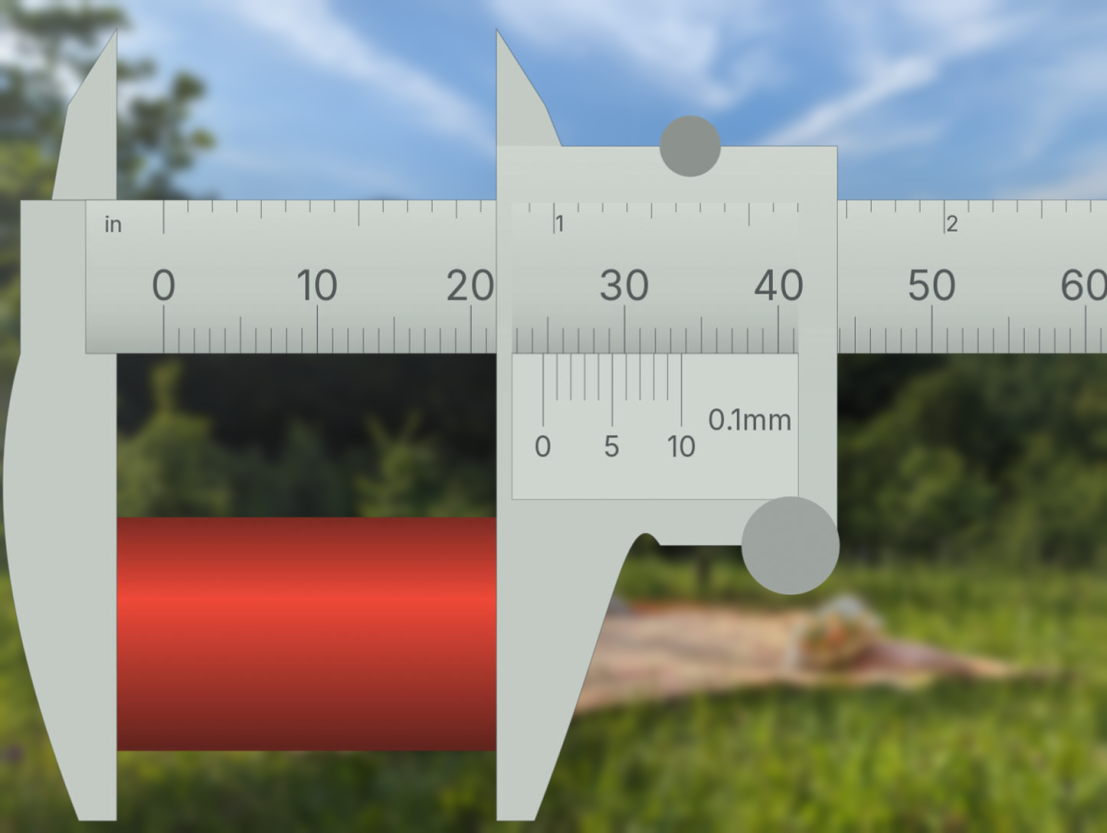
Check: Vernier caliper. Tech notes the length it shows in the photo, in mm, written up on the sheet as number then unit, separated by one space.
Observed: 24.7 mm
